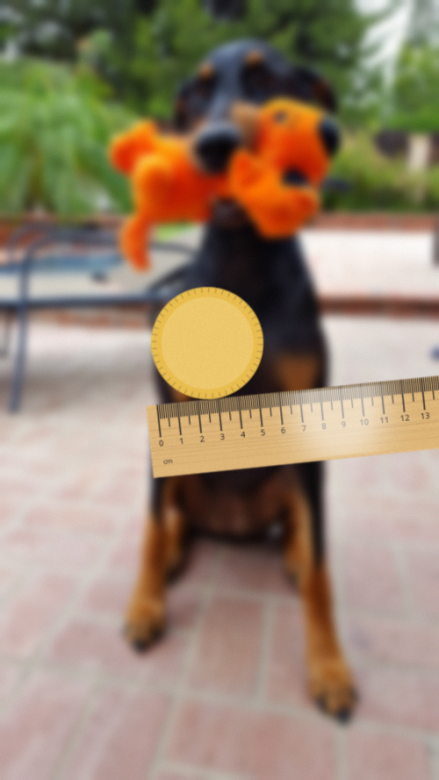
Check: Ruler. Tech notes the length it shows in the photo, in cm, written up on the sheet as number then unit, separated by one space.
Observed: 5.5 cm
